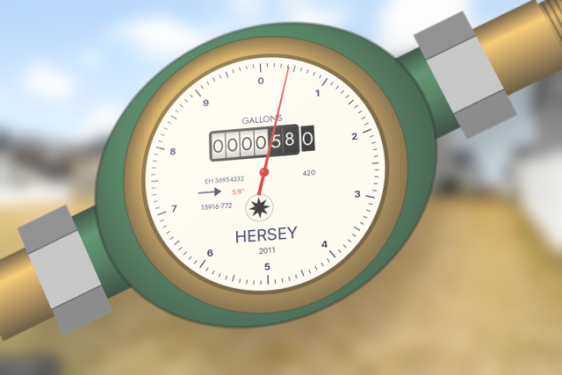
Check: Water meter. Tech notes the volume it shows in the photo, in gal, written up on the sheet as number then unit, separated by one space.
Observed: 580.4 gal
